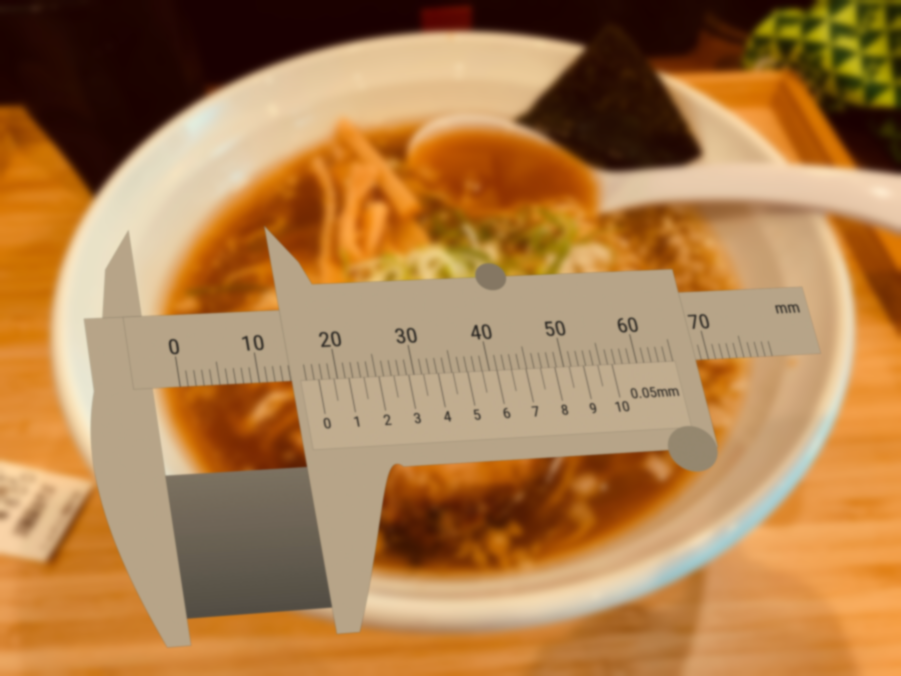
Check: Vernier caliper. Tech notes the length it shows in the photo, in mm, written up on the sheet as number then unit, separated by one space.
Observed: 17.6 mm
